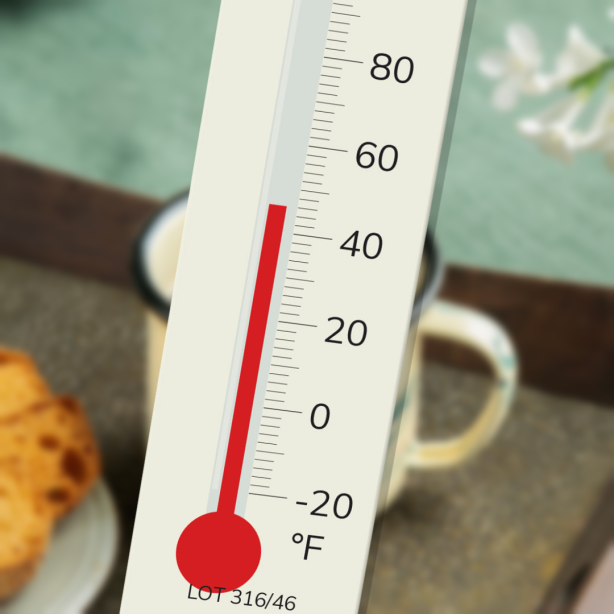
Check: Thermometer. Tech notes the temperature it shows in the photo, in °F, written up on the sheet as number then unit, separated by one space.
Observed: 46 °F
